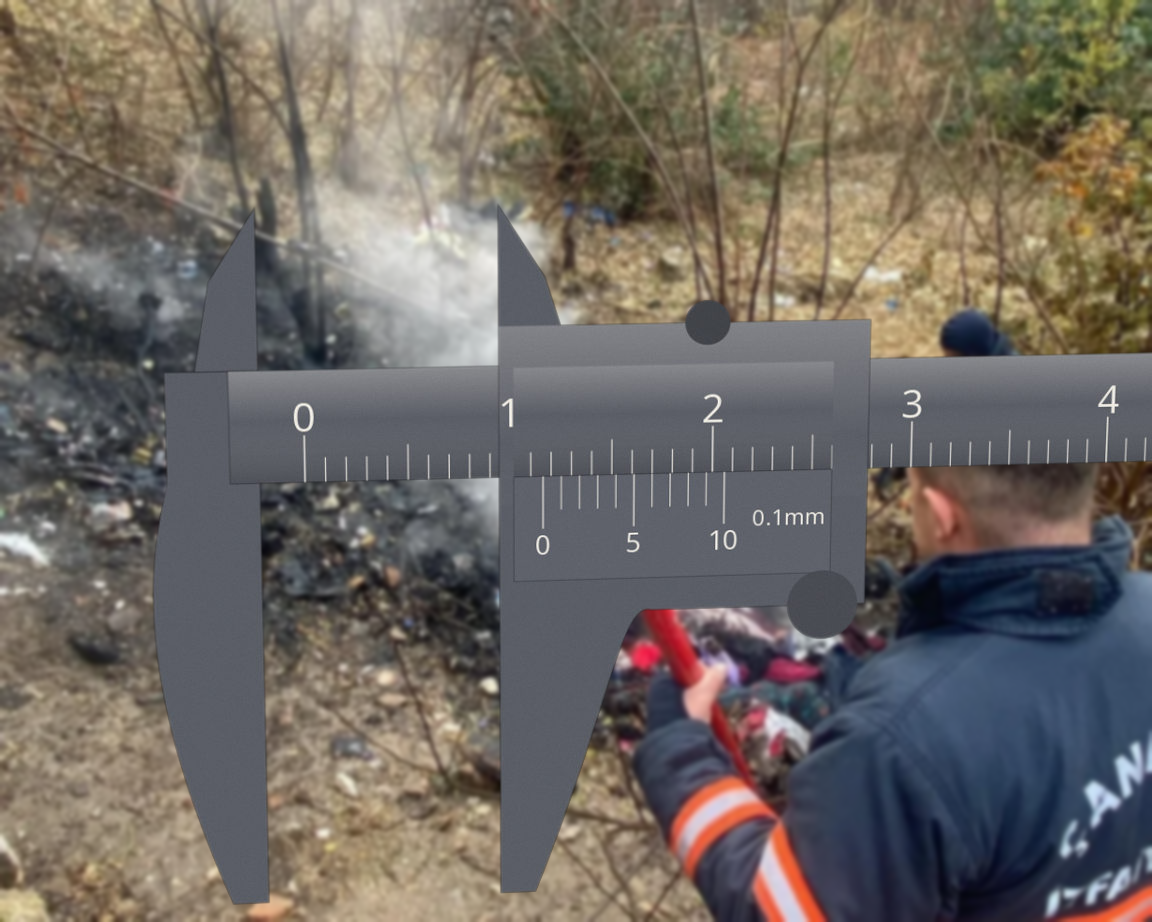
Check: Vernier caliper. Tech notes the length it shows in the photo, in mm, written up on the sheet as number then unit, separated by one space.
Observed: 11.6 mm
